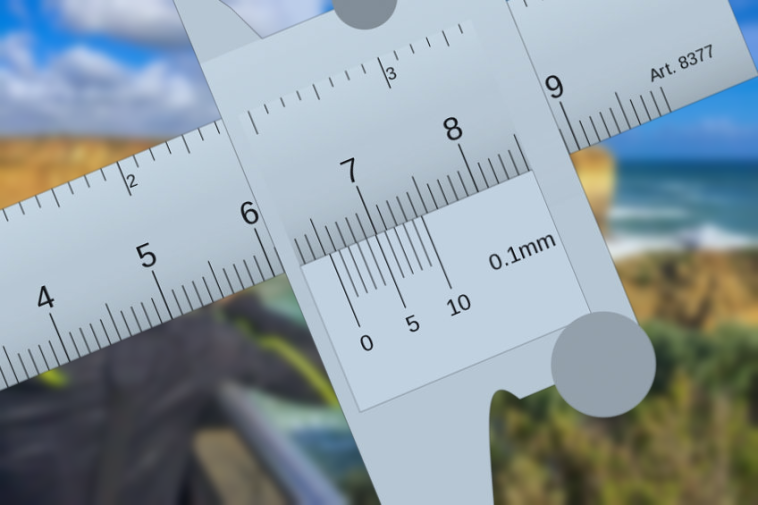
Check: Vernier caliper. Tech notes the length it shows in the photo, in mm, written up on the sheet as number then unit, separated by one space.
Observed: 65.4 mm
